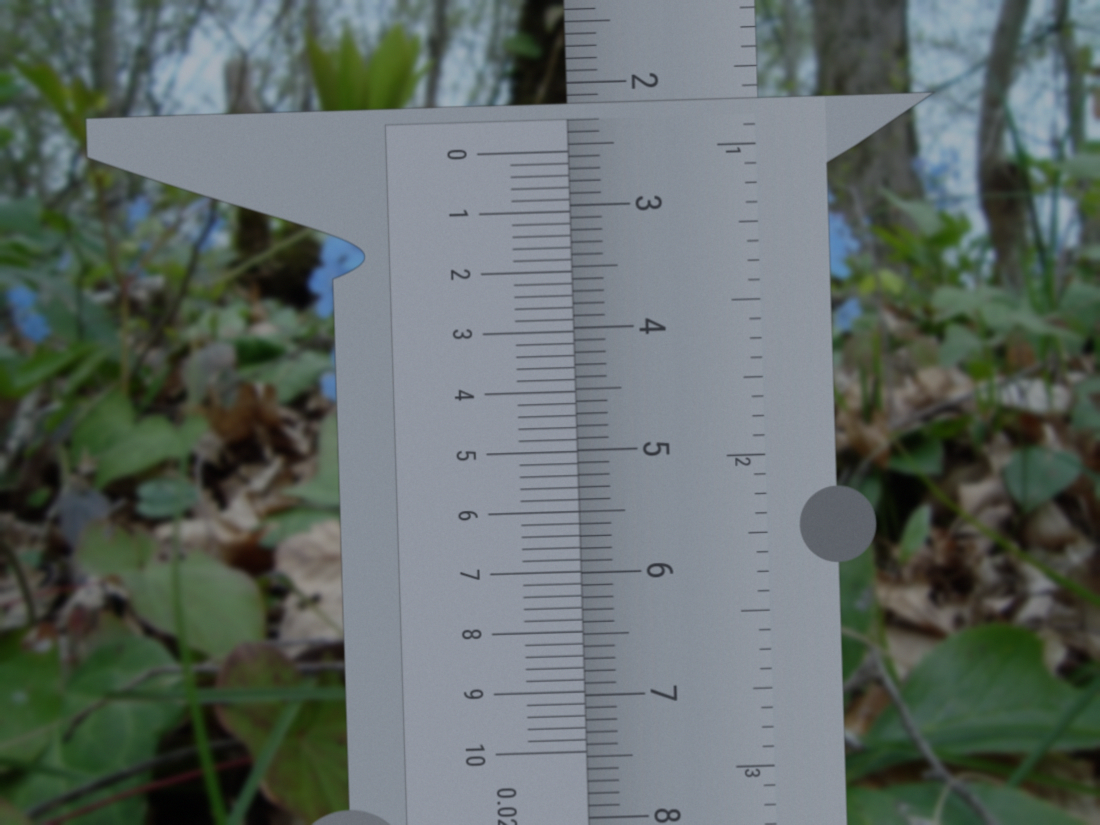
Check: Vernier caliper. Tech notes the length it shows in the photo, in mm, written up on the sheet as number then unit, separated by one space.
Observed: 25.6 mm
